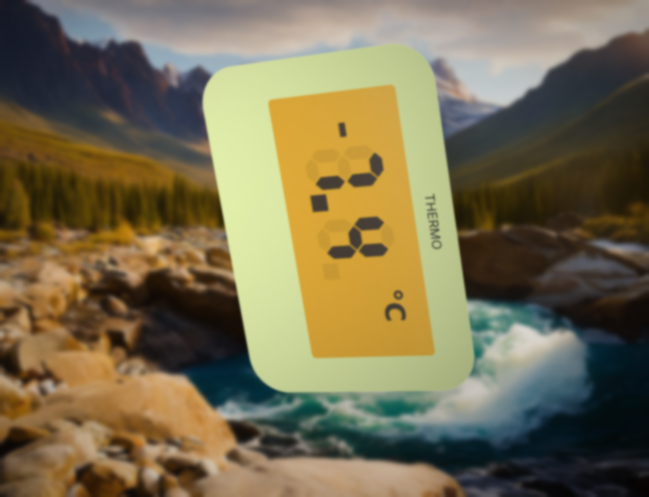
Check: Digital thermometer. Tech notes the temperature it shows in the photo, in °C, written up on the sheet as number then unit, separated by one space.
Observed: -7.4 °C
